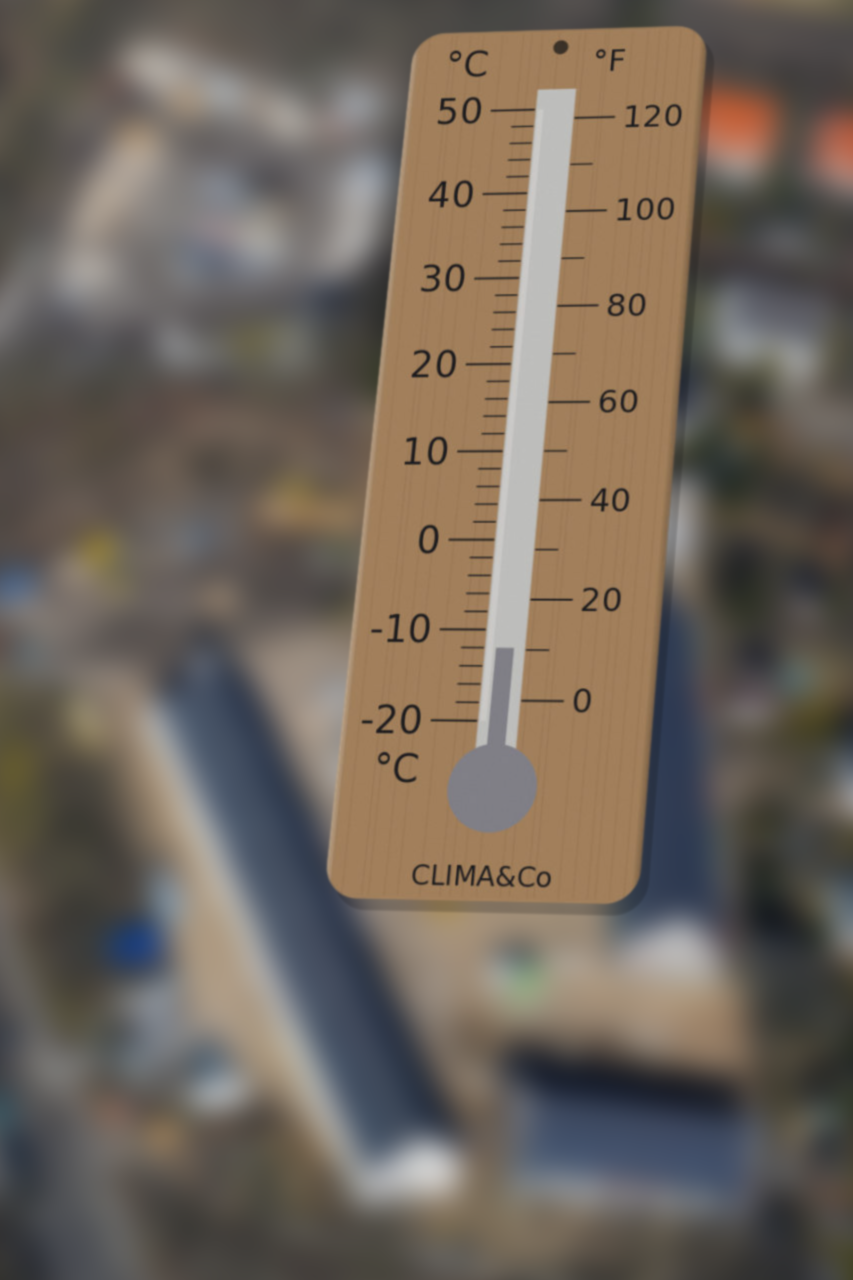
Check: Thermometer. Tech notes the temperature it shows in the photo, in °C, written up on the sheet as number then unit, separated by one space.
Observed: -12 °C
